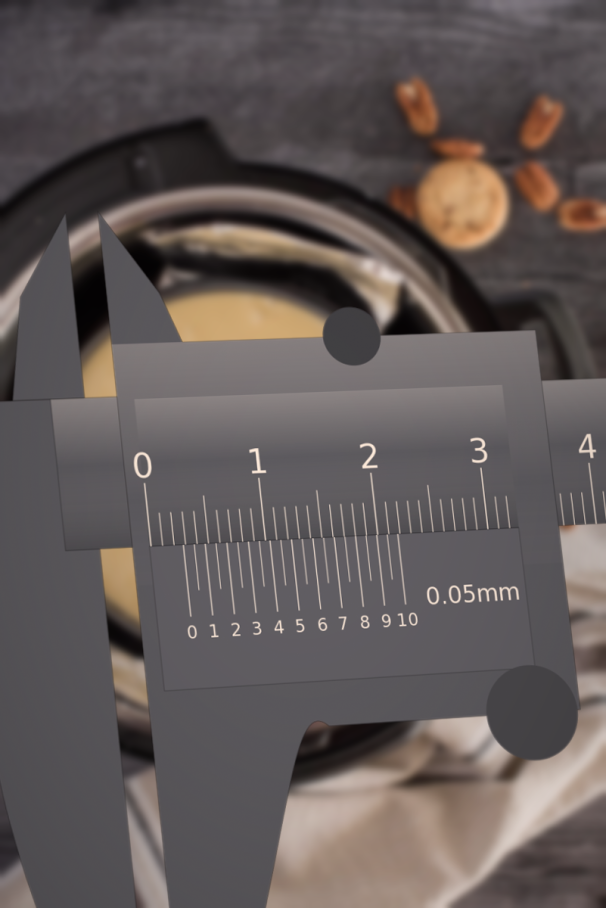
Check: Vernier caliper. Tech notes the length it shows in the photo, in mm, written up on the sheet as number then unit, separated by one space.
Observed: 2.8 mm
